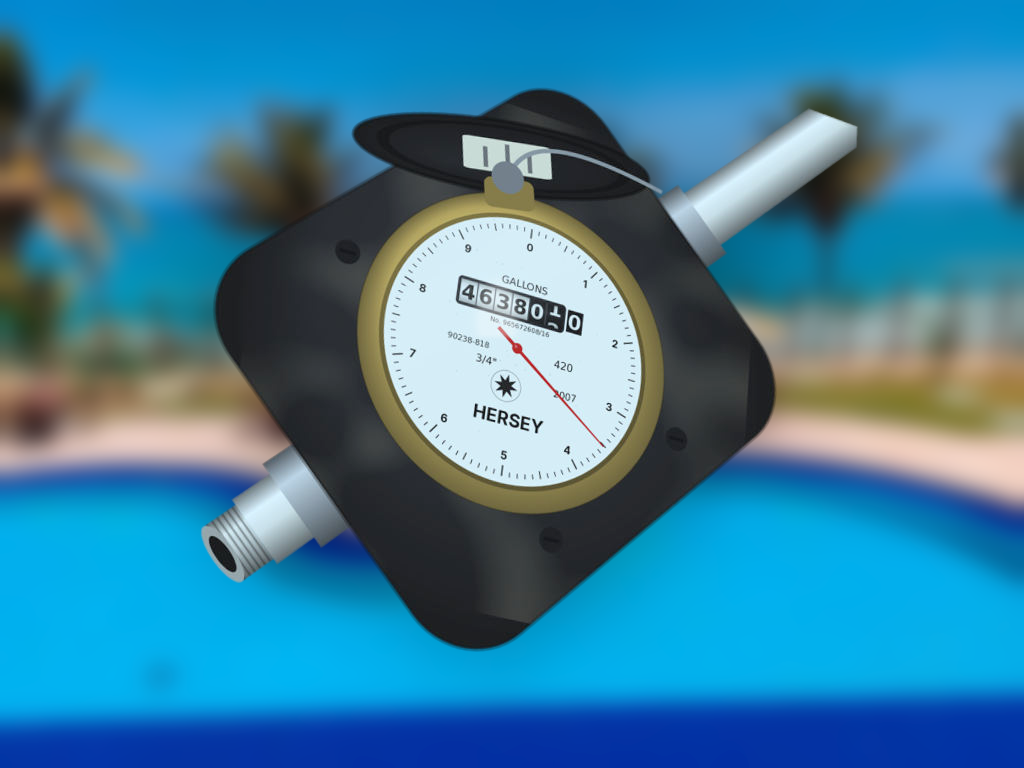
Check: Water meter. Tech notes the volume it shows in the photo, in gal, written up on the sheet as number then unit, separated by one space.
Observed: 4638013.5 gal
